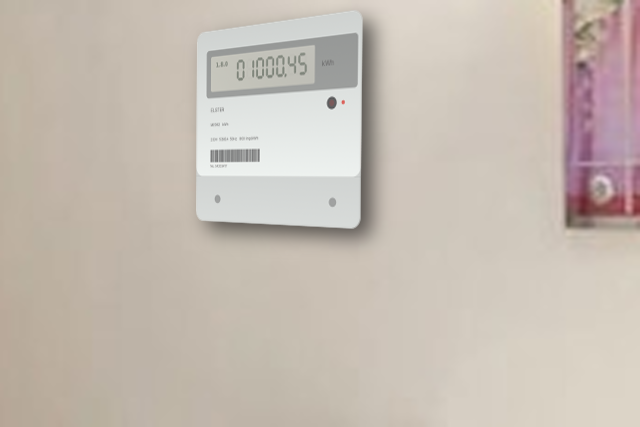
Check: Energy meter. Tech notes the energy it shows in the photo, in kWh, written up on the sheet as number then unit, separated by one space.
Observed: 1000.45 kWh
